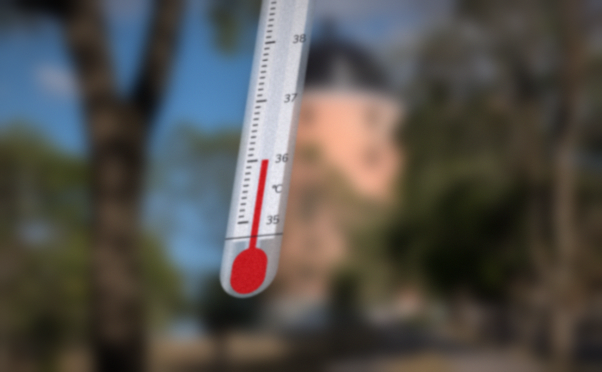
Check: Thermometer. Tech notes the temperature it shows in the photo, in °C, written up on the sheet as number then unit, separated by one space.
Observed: 36 °C
